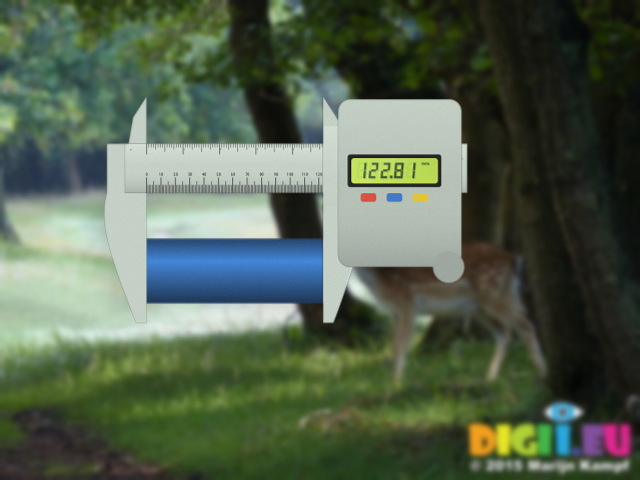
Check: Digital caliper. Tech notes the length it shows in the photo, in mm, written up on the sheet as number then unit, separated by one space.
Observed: 122.81 mm
